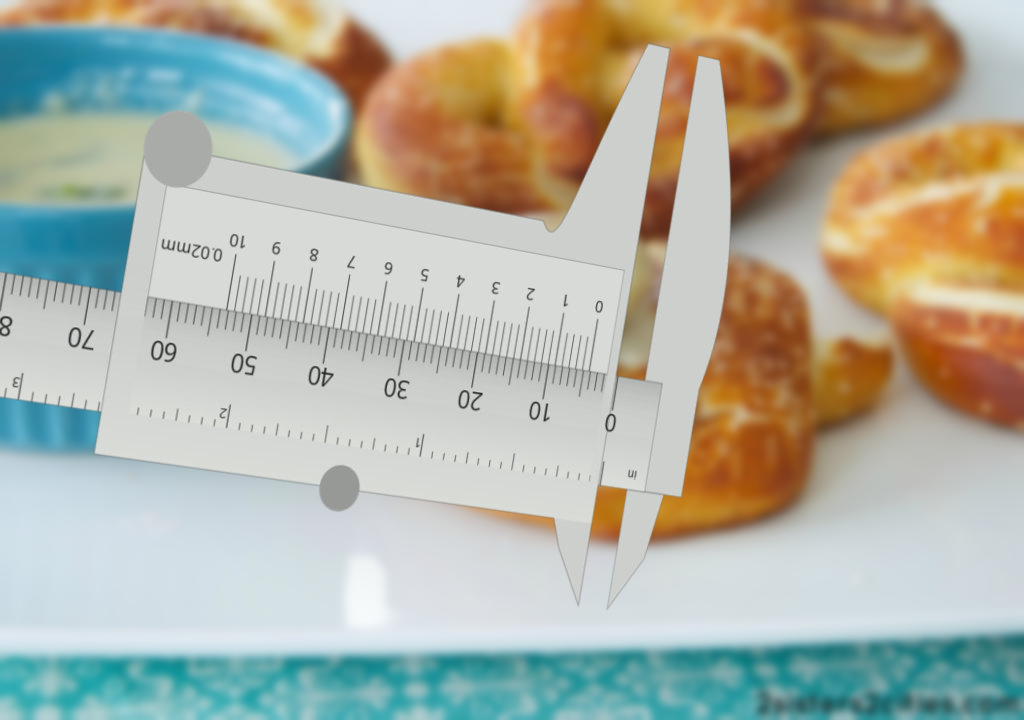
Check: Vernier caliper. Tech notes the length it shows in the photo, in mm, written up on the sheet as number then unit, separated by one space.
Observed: 4.2 mm
